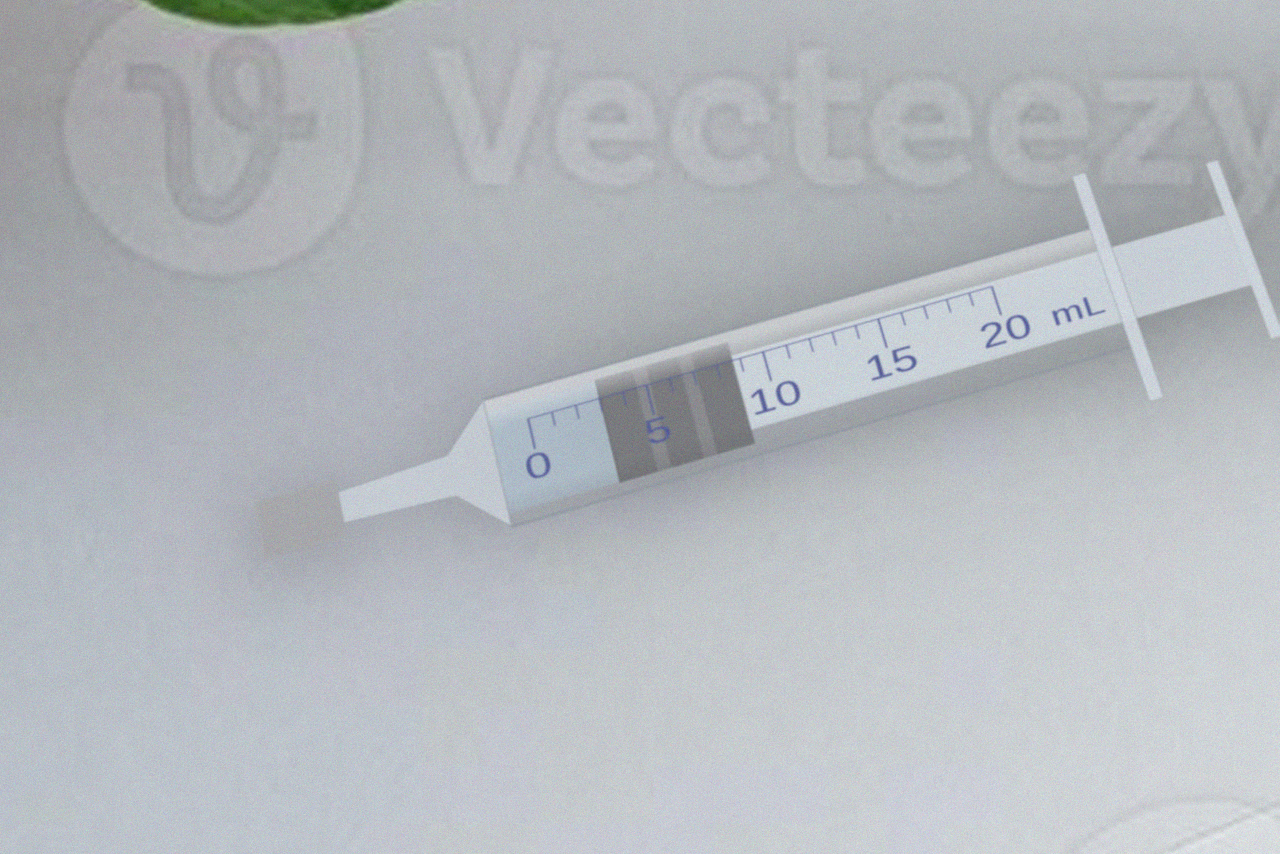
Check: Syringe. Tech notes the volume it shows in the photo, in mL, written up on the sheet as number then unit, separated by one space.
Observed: 3 mL
